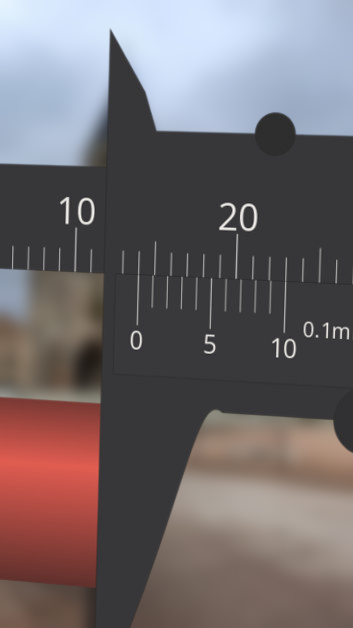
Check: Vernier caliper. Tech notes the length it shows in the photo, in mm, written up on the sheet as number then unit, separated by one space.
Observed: 14.0 mm
